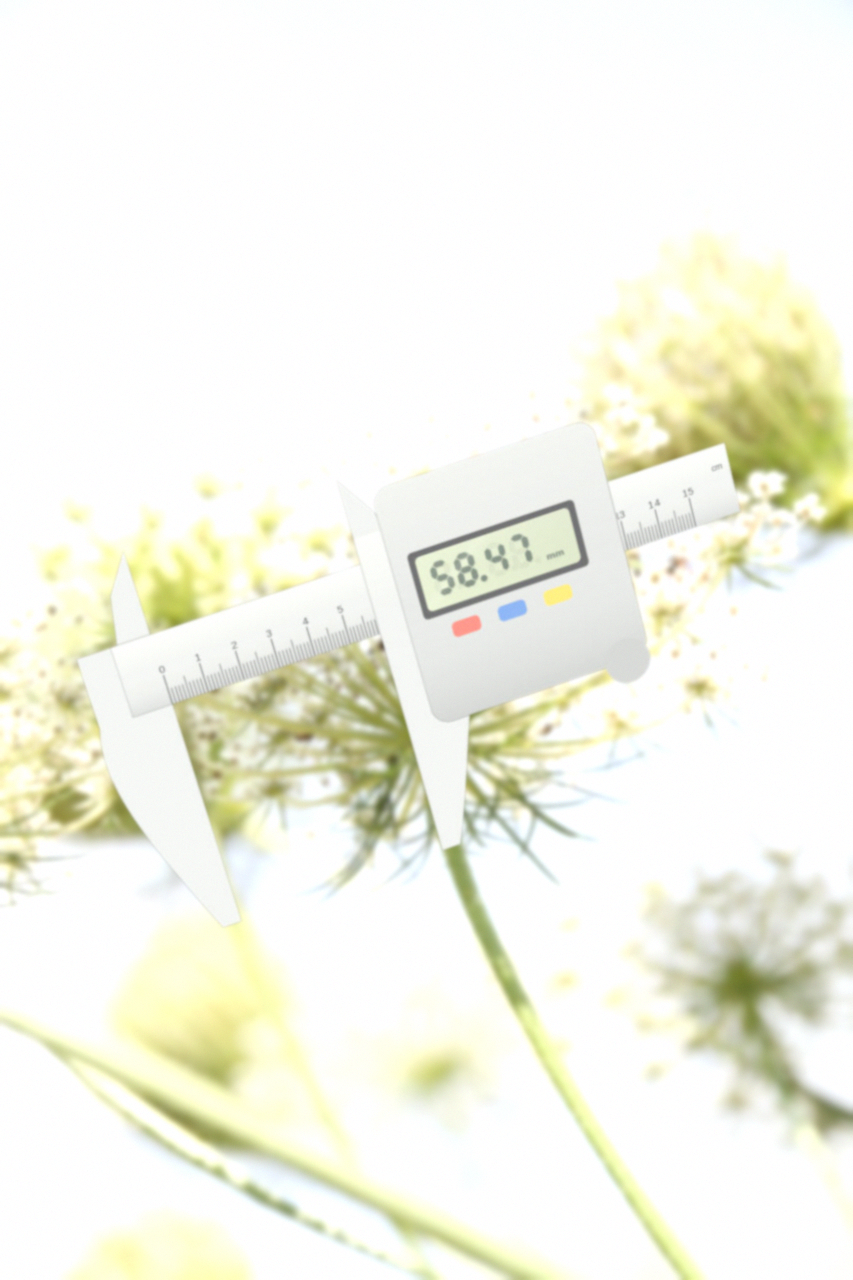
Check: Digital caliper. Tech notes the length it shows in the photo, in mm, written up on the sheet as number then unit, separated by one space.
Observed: 58.47 mm
